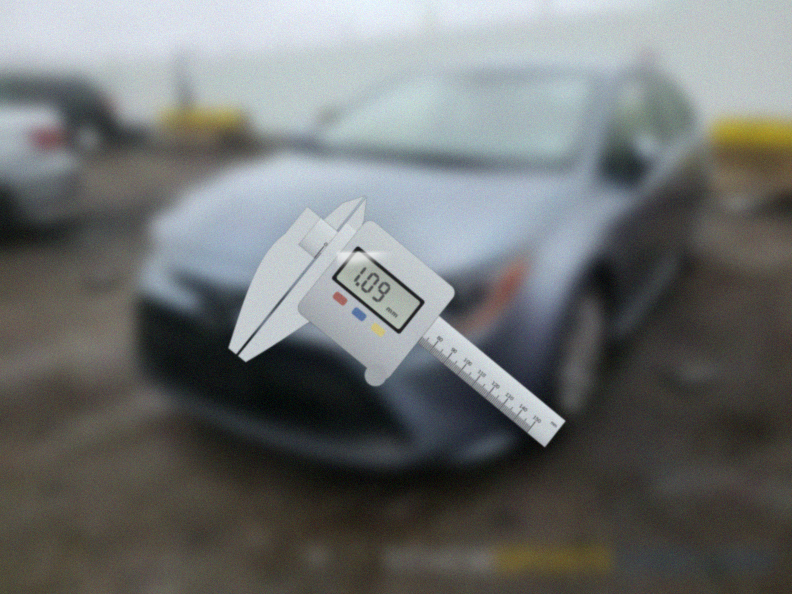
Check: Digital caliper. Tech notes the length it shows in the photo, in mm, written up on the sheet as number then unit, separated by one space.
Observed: 1.09 mm
